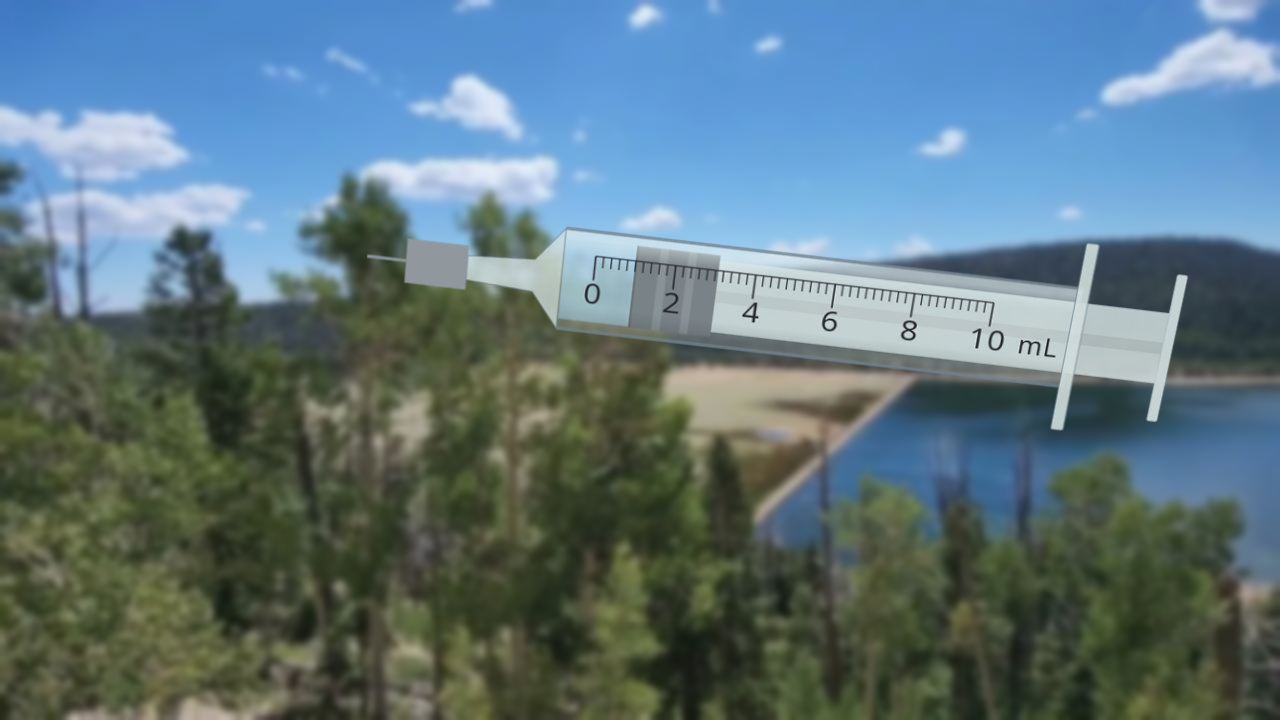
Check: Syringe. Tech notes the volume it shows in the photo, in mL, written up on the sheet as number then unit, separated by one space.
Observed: 1 mL
